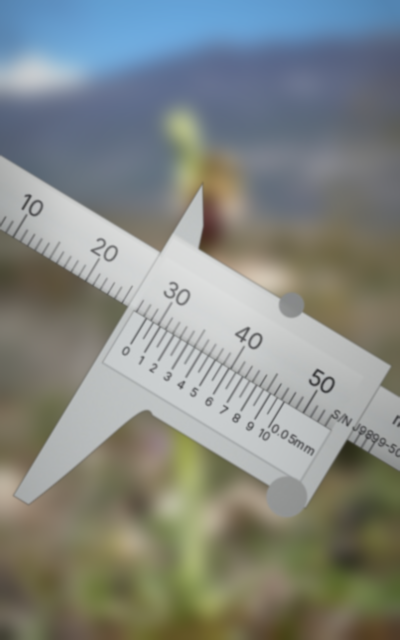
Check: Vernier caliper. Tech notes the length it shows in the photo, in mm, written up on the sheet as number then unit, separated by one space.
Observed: 28.4 mm
